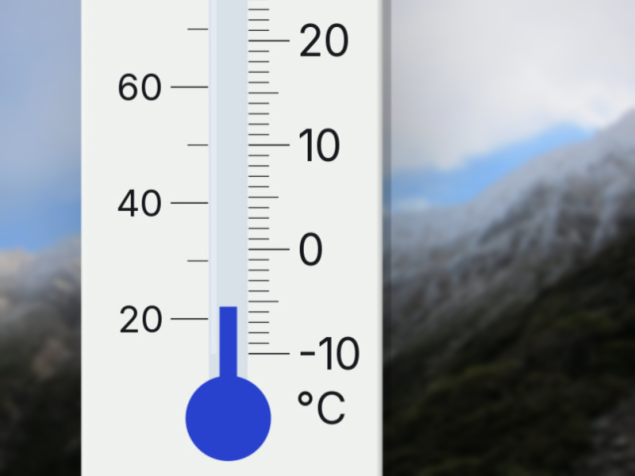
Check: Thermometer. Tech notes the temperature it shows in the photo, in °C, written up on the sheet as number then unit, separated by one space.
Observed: -5.5 °C
